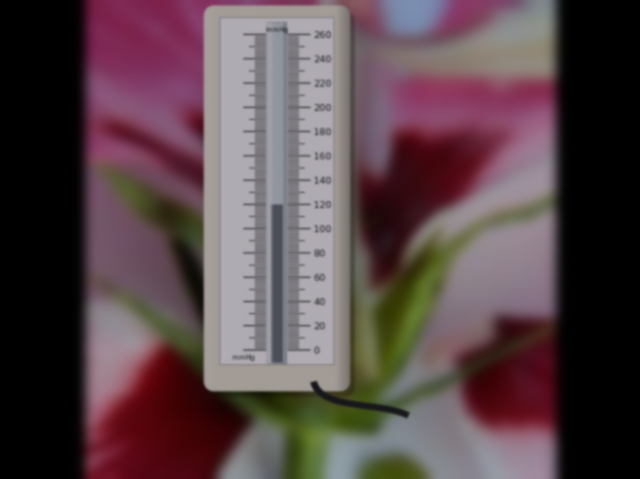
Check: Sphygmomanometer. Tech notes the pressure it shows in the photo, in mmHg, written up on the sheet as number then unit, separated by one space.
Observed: 120 mmHg
